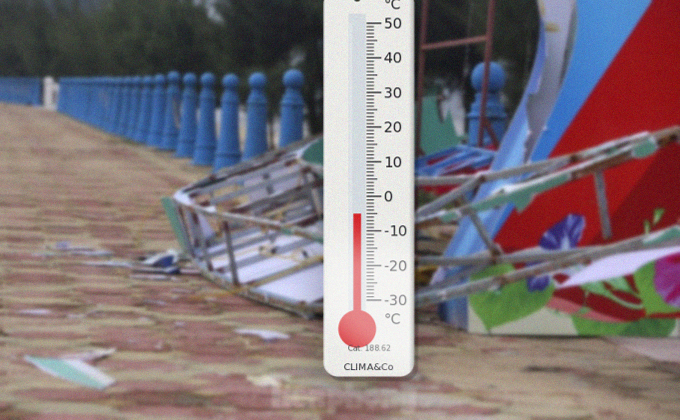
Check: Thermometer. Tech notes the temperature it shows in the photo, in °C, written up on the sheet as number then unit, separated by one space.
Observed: -5 °C
